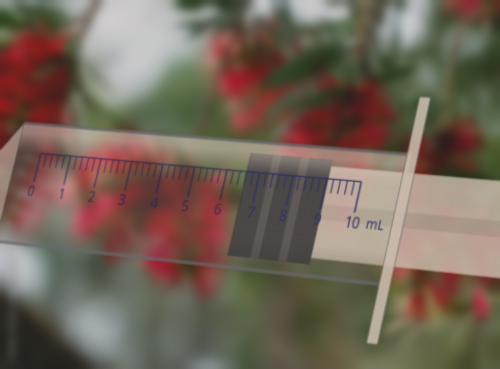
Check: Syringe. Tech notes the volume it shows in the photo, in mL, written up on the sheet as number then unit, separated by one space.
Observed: 6.6 mL
